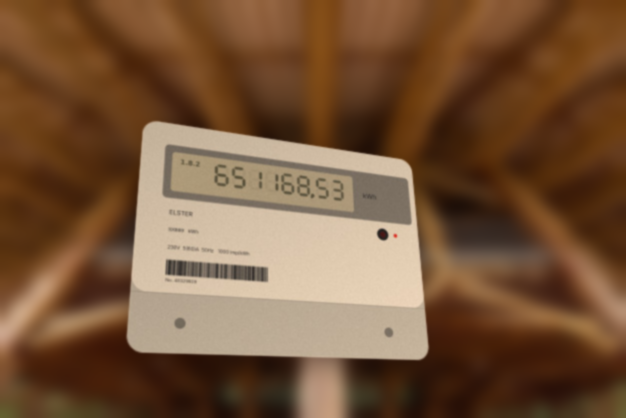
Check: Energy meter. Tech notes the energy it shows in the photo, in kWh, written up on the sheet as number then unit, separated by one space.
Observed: 651168.53 kWh
